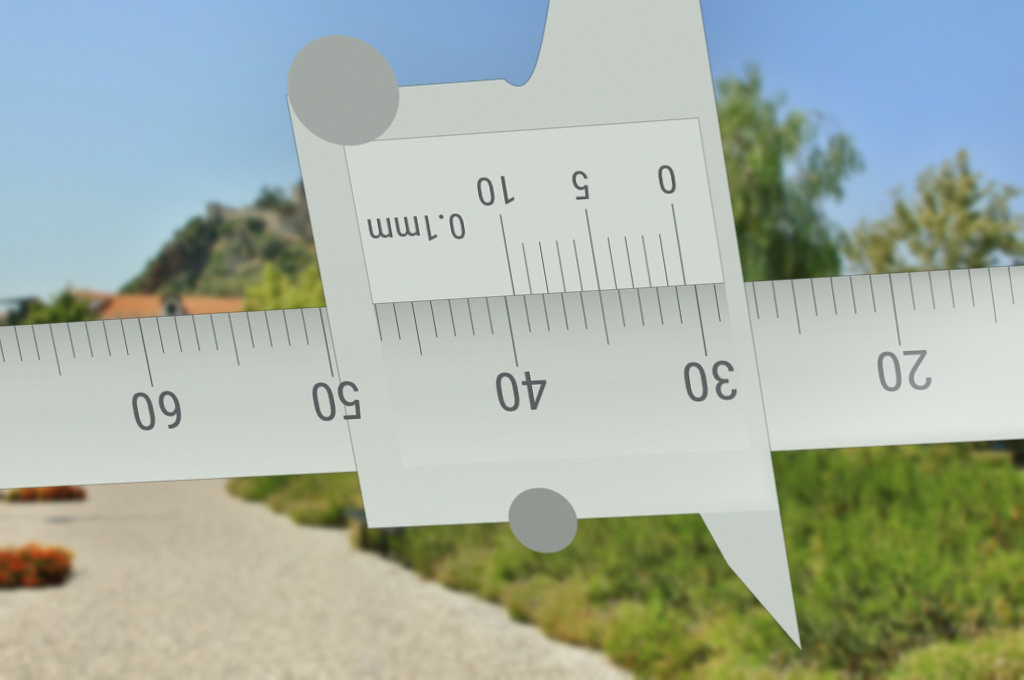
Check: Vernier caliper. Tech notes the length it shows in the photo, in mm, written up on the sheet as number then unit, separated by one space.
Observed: 30.5 mm
